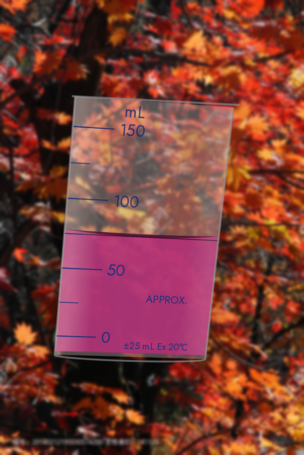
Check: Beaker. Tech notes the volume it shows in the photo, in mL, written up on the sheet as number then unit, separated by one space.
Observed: 75 mL
